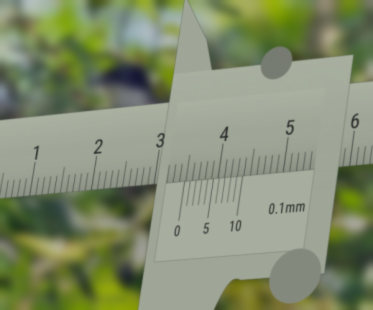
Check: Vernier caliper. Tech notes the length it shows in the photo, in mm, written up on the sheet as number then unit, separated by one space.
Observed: 34.8 mm
